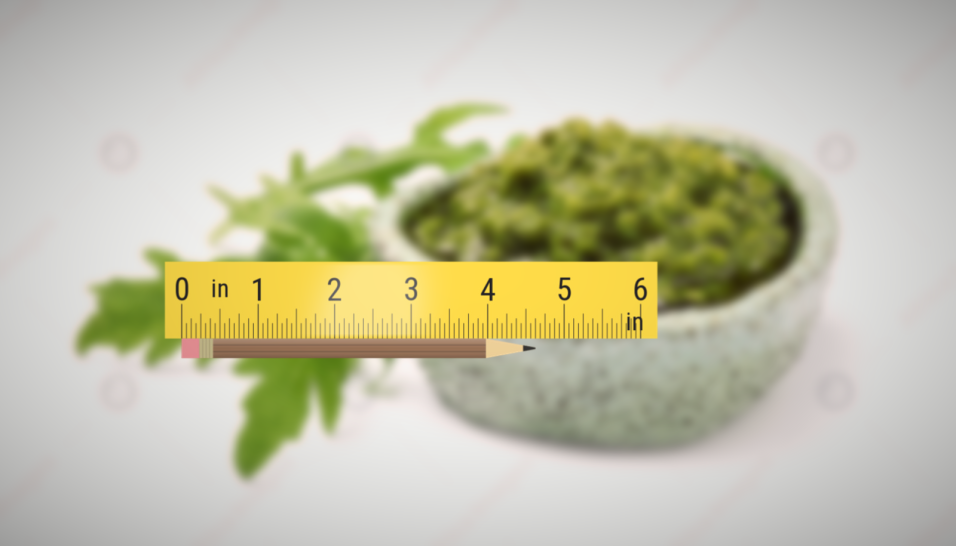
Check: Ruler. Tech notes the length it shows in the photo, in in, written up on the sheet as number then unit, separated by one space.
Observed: 4.625 in
